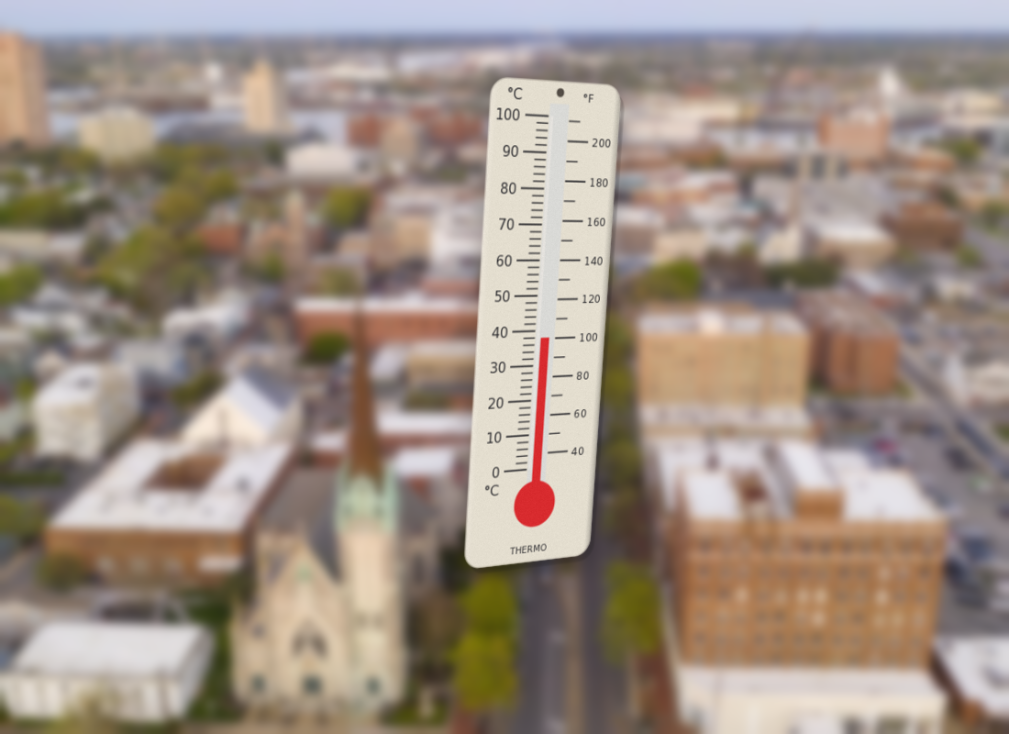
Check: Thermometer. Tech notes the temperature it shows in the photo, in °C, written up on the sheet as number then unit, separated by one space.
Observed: 38 °C
